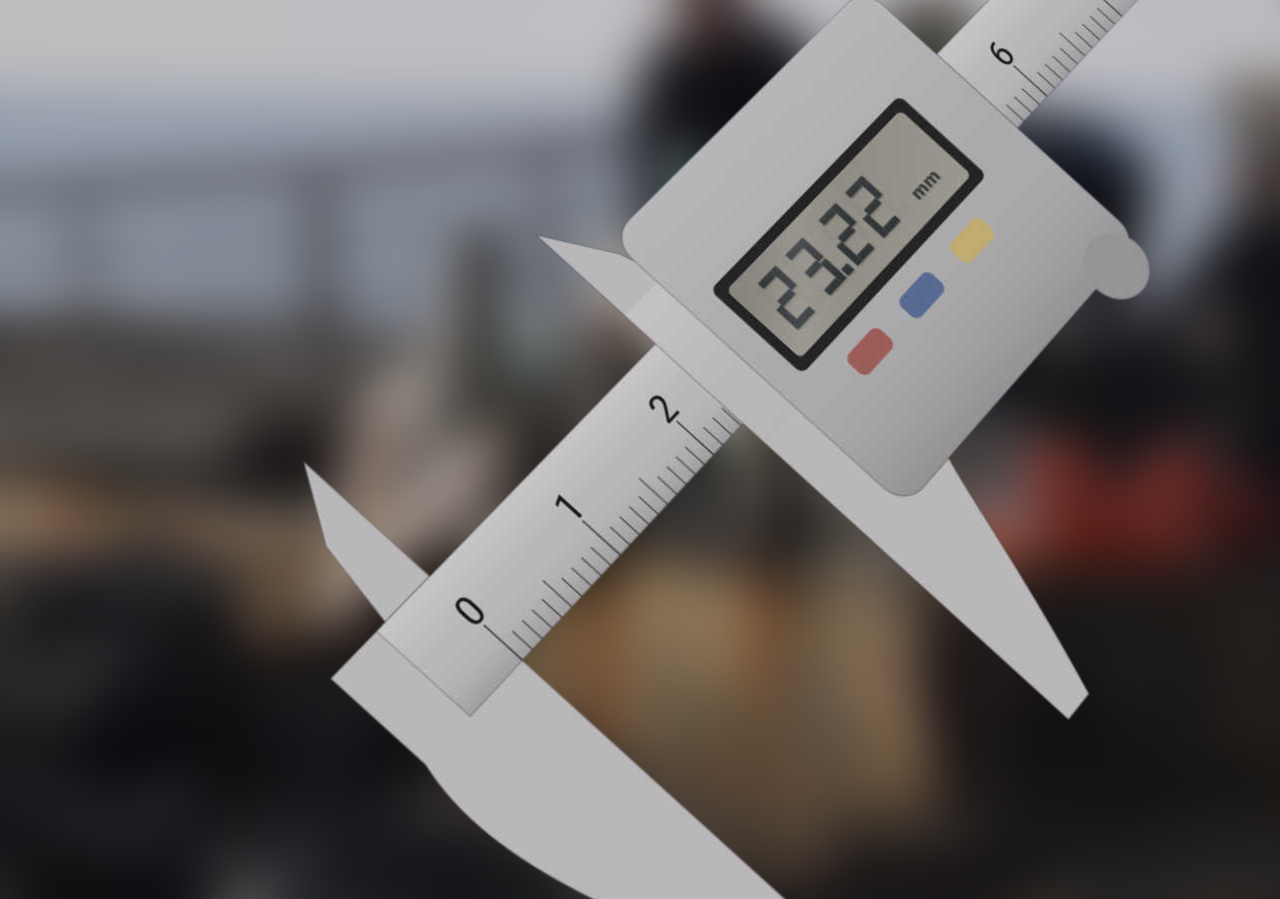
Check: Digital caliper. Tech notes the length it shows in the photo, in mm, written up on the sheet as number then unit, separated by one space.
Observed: 23.22 mm
